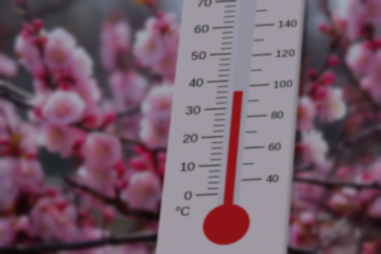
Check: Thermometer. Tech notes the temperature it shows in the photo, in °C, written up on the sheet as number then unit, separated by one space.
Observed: 36 °C
